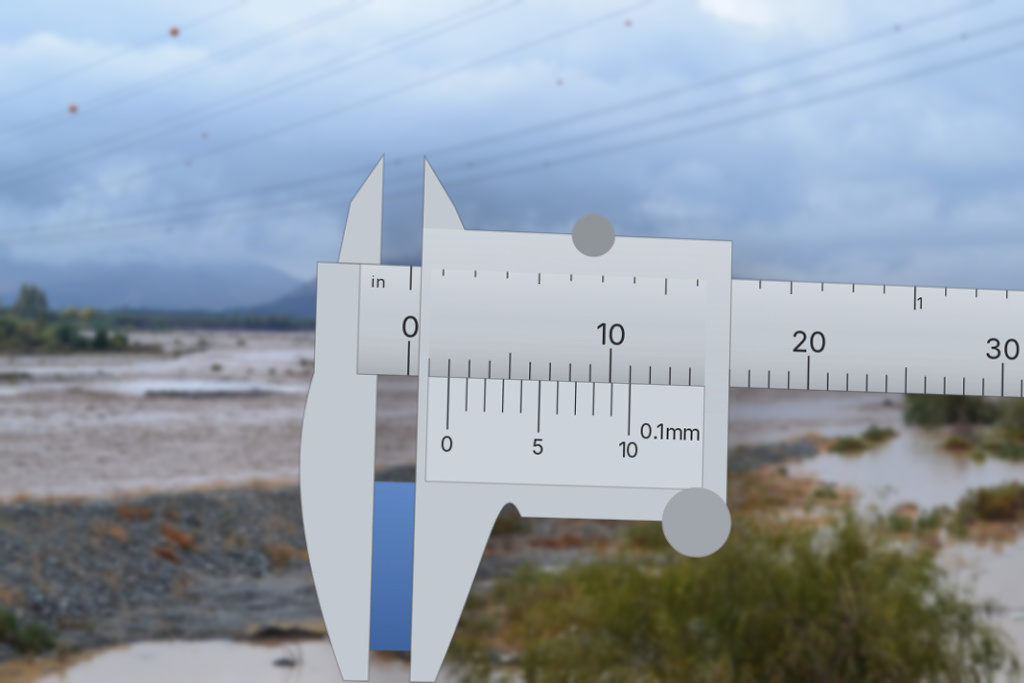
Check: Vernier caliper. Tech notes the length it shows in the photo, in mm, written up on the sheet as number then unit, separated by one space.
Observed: 2.0 mm
